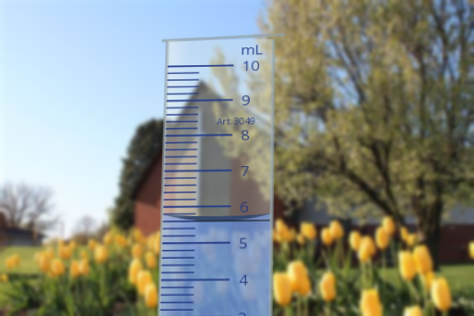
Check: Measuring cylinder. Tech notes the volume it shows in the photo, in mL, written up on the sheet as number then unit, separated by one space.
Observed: 5.6 mL
